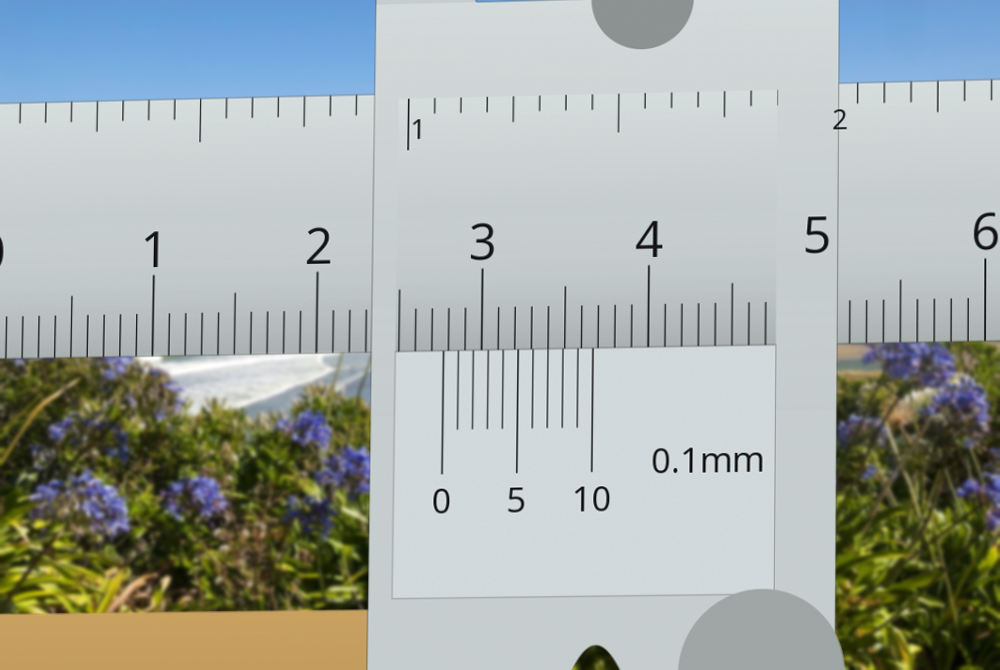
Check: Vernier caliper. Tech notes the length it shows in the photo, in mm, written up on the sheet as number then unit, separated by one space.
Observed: 27.7 mm
